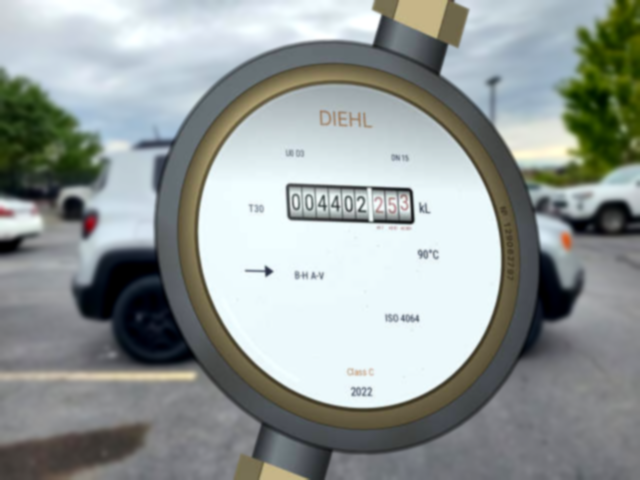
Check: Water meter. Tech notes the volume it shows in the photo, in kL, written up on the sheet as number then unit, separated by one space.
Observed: 4402.253 kL
